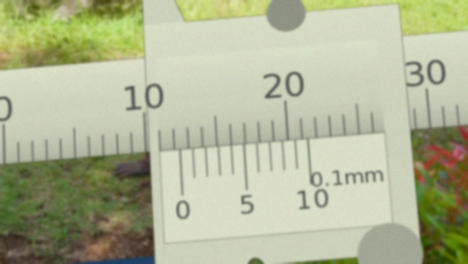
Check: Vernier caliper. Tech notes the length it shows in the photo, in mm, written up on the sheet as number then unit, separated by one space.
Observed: 12.4 mm
